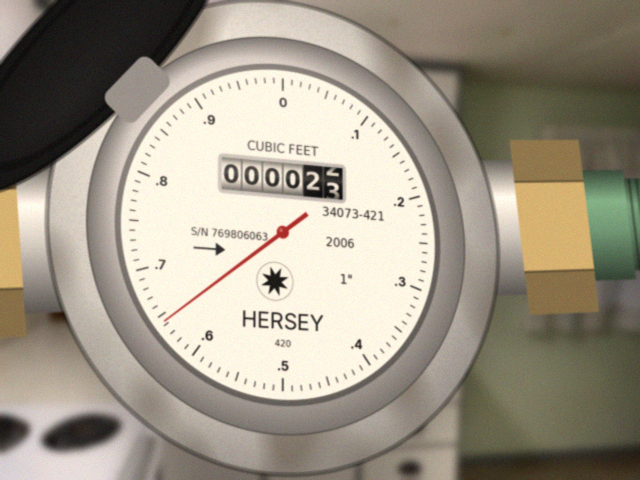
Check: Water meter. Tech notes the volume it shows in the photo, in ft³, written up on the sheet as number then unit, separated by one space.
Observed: 22.64 ft³
